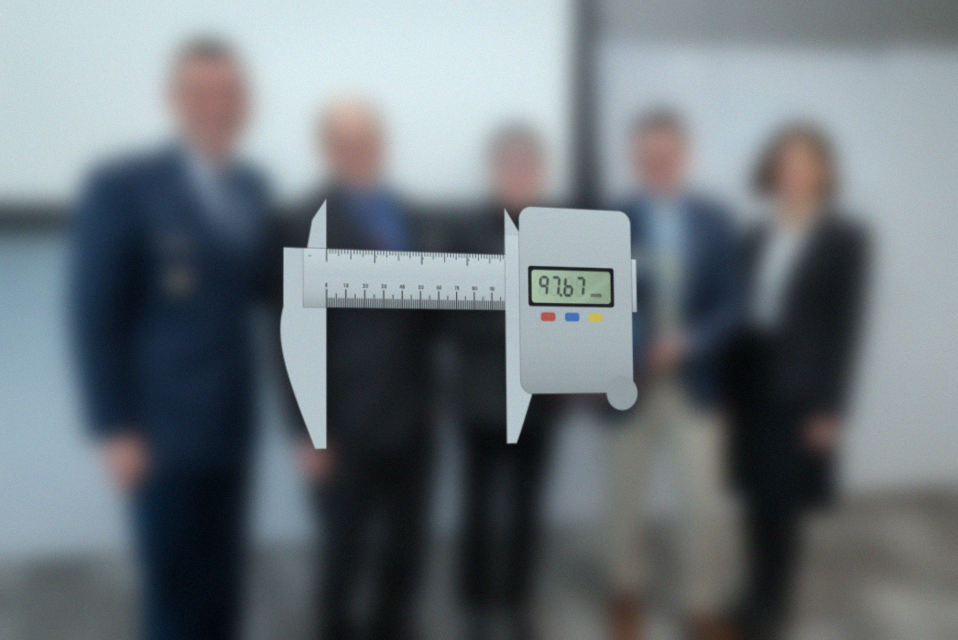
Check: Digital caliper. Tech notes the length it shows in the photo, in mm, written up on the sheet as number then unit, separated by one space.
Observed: 97.67 mm
